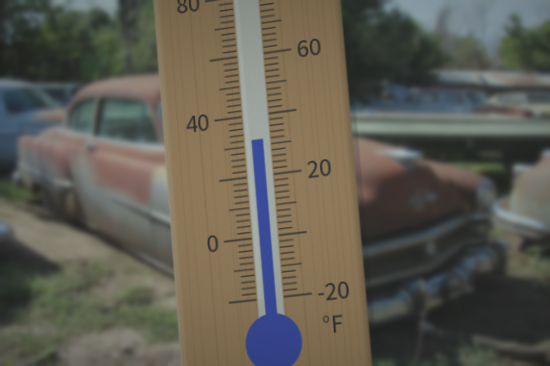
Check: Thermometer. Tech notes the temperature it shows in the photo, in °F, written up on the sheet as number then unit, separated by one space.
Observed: 32 °F
